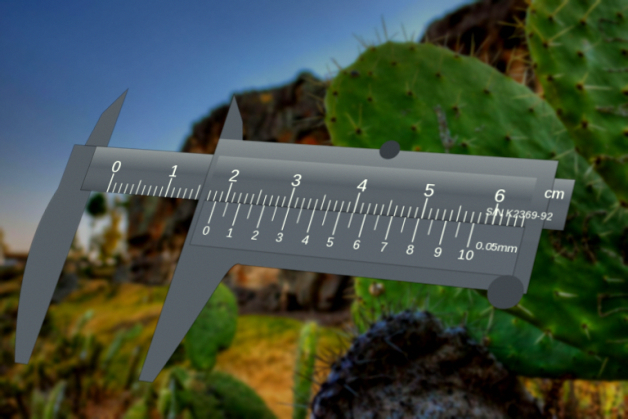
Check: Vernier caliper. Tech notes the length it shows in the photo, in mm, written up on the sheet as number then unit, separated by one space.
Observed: 18.4 mm
